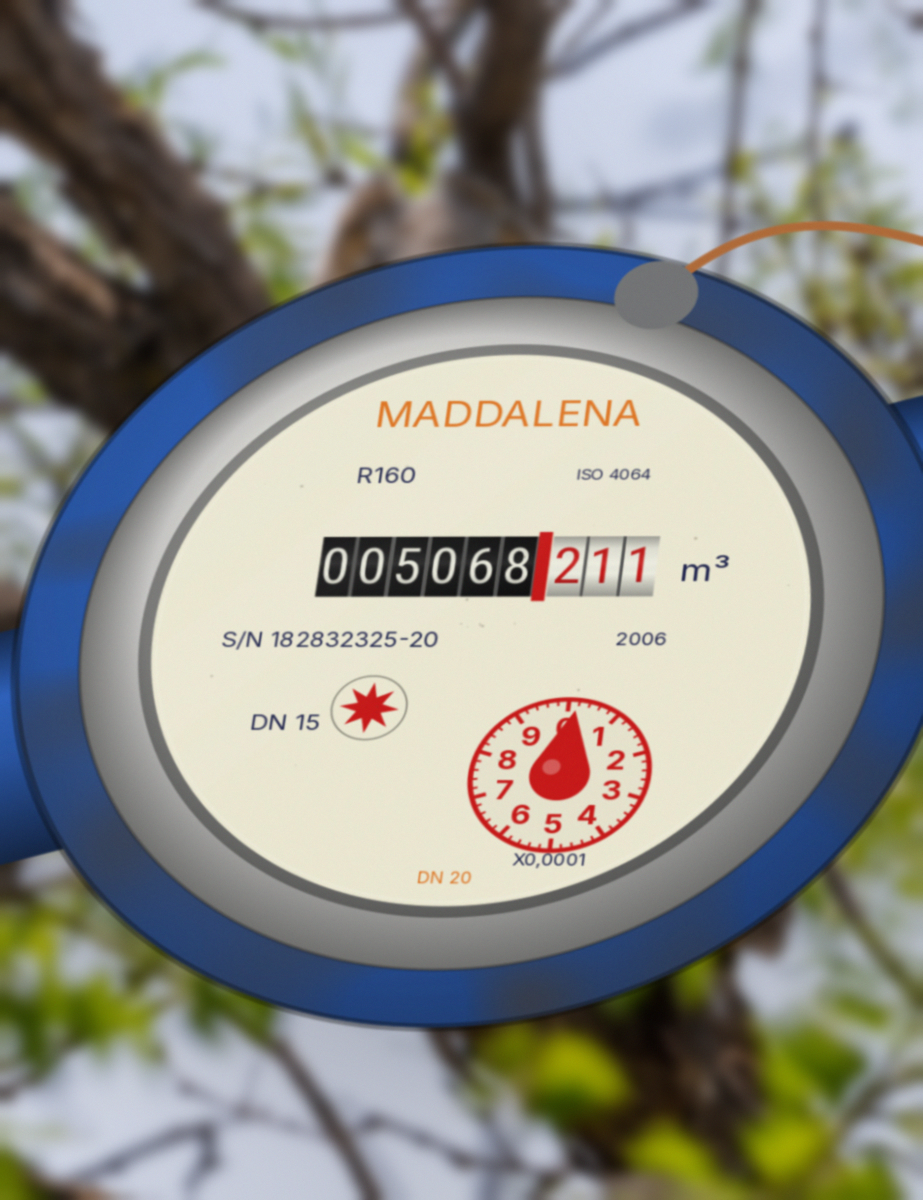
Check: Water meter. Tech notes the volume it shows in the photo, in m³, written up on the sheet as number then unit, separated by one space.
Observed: 5068.2110 m³
